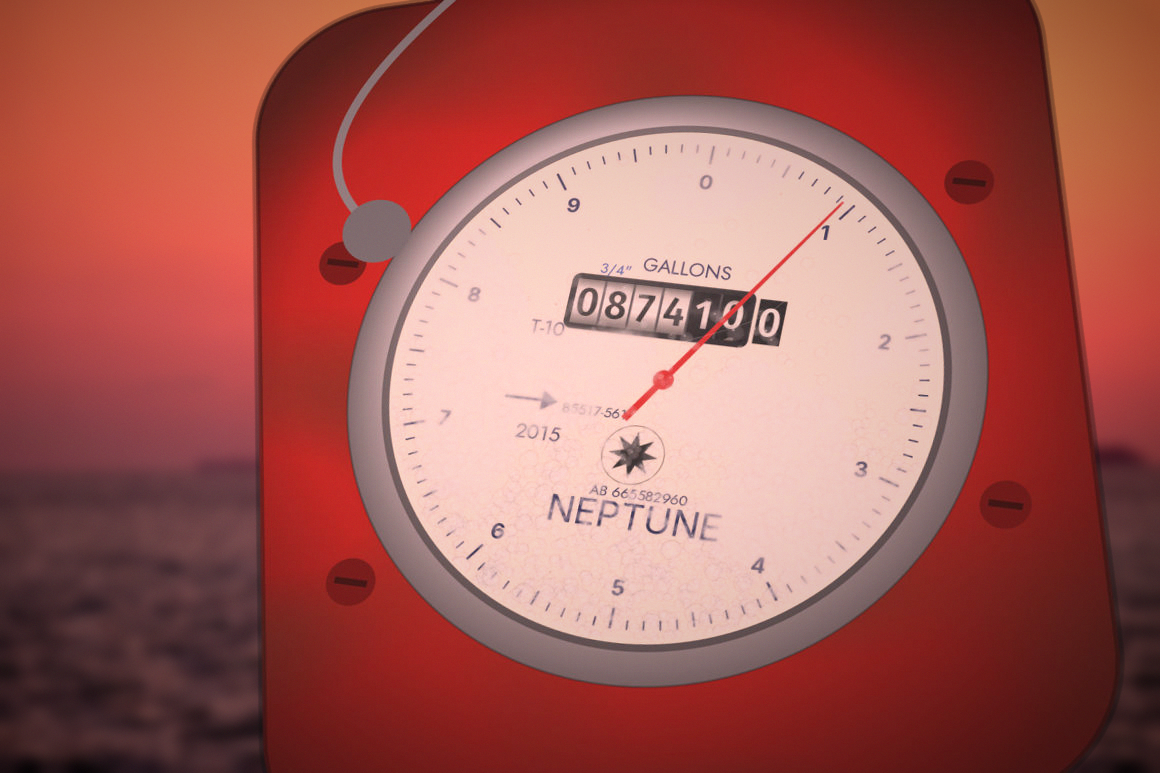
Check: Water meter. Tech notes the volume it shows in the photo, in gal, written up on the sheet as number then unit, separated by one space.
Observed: 874100.9 gal
